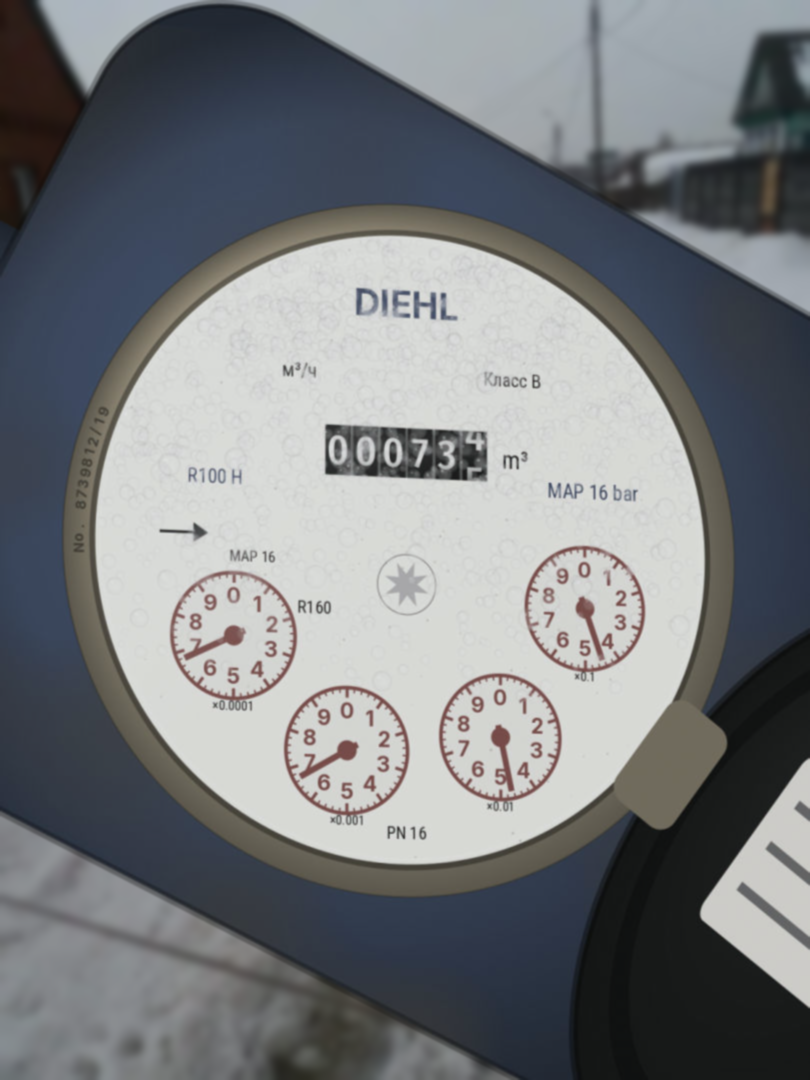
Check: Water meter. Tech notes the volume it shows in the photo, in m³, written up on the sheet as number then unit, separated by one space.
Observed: 734.4466 m³
